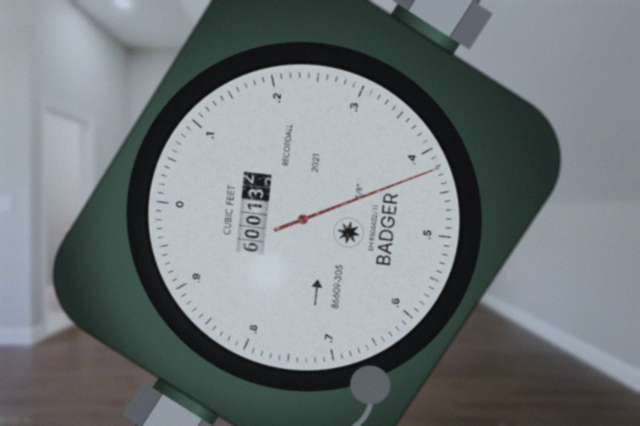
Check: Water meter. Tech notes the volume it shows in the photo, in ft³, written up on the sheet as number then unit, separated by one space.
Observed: 600132.42 ft³
